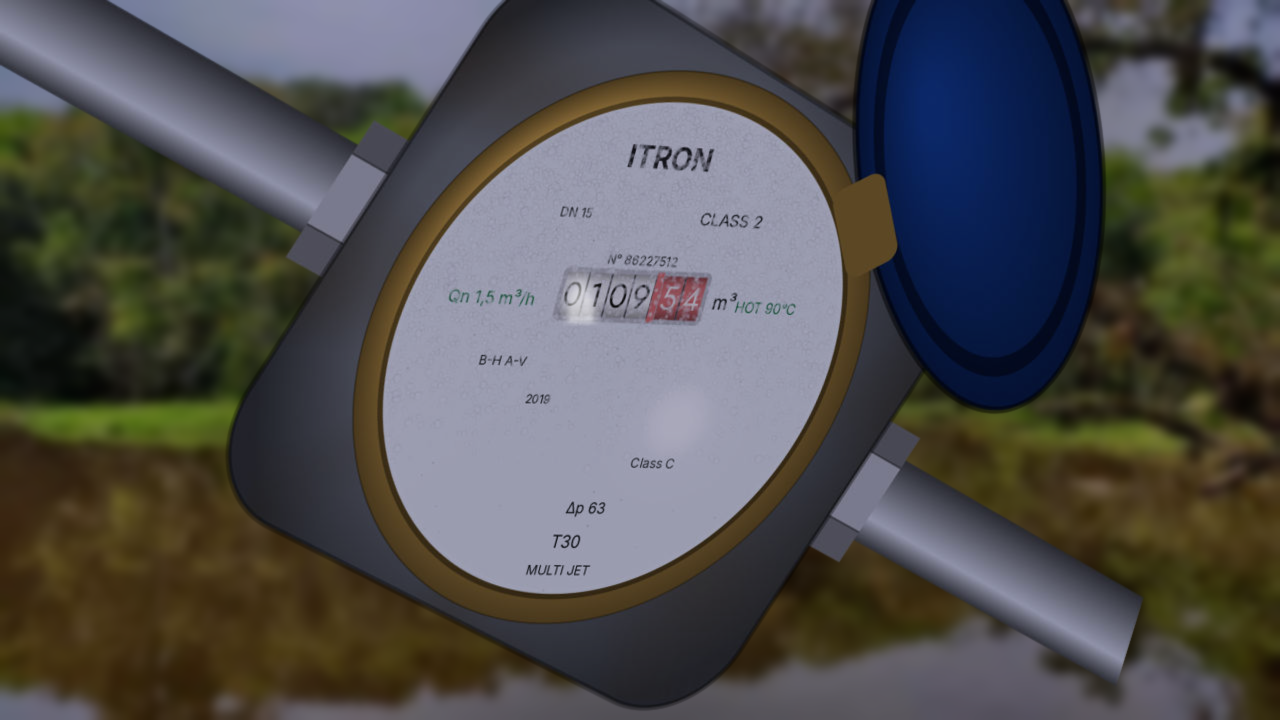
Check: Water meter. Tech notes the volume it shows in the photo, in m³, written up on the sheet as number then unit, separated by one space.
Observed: 109.54 m³
